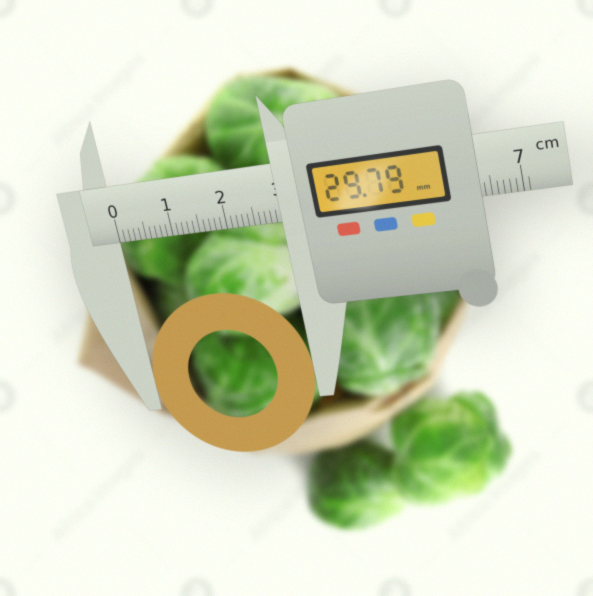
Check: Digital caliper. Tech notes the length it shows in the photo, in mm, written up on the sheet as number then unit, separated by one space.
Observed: 29.79 mm
